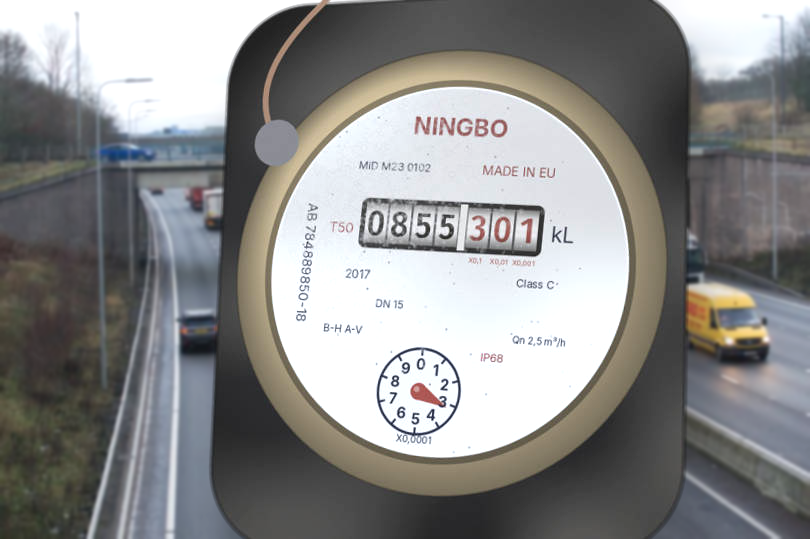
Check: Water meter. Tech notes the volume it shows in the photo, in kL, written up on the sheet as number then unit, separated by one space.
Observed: 855.3013 kL
